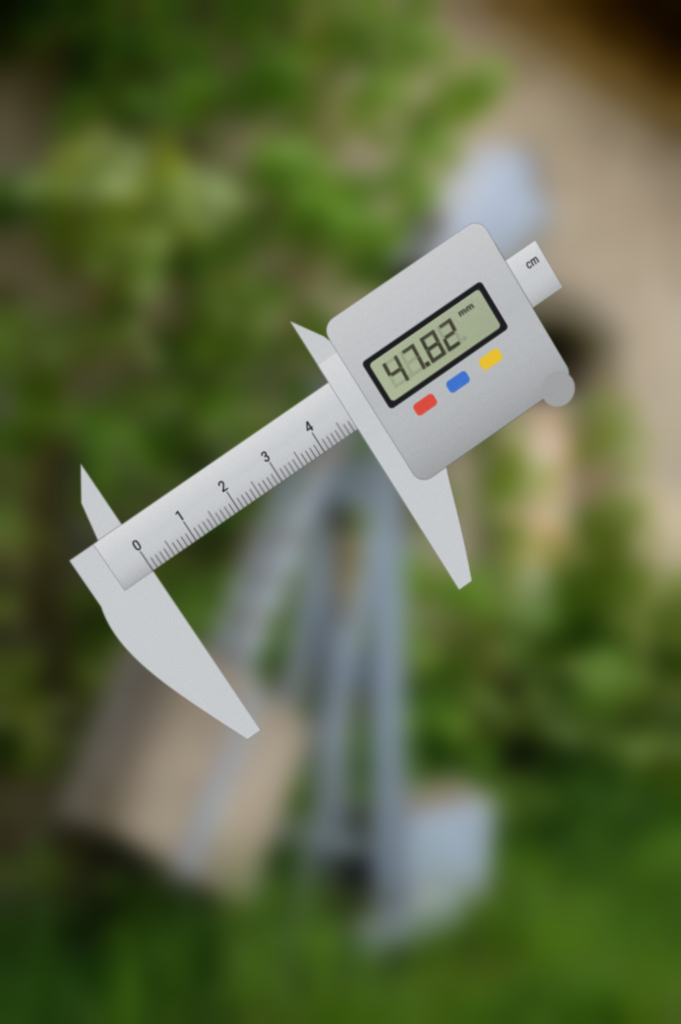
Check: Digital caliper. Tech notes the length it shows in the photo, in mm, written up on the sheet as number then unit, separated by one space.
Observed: 47.82 mm
